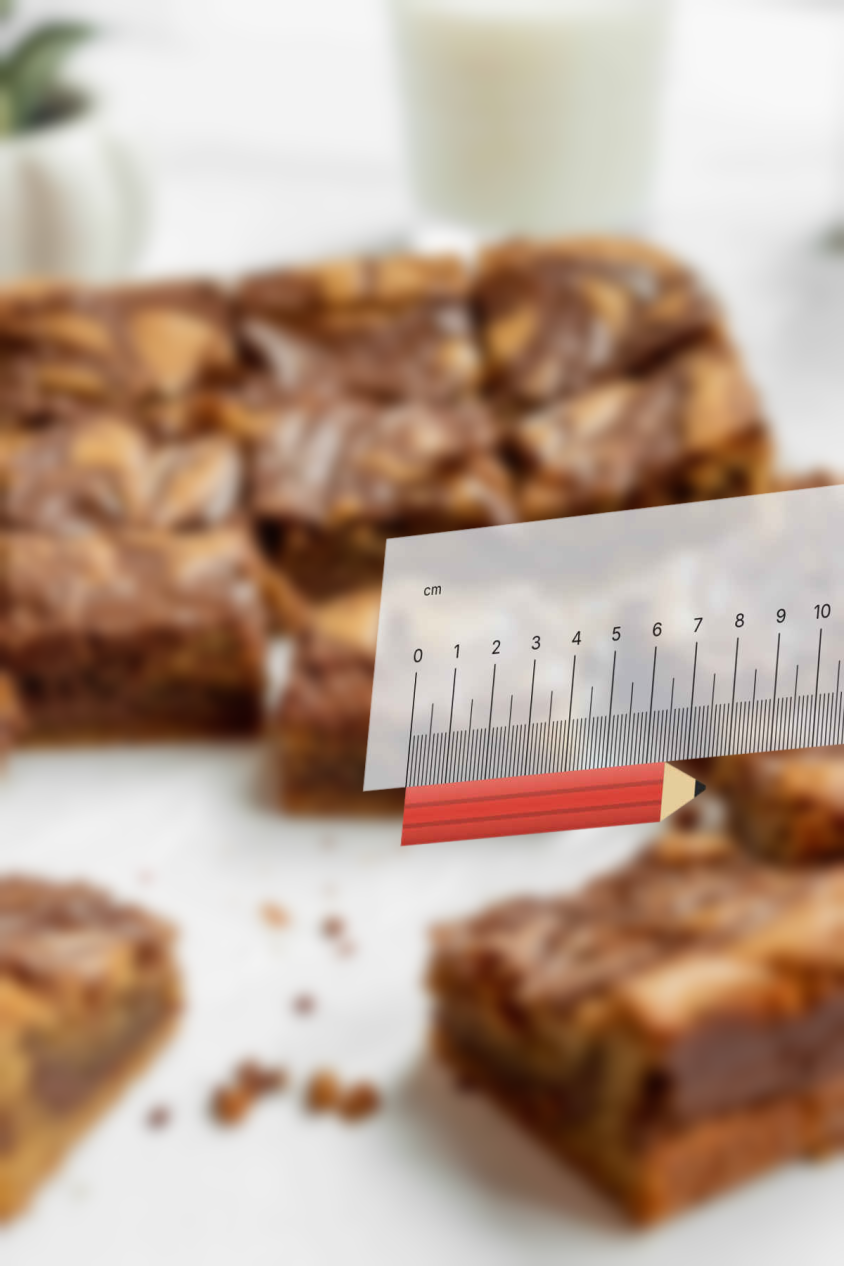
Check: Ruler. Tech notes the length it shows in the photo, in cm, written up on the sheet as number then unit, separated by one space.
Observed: 7.5 cm
